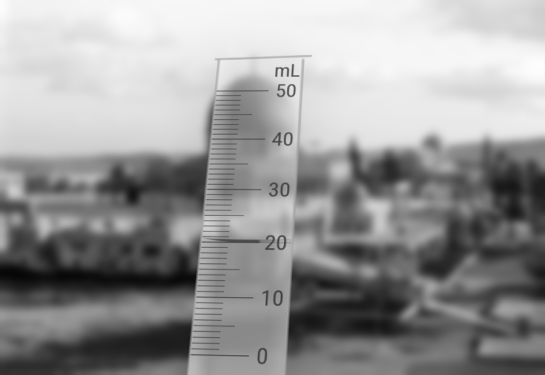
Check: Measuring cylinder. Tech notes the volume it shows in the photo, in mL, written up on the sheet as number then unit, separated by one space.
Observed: 20 mL
